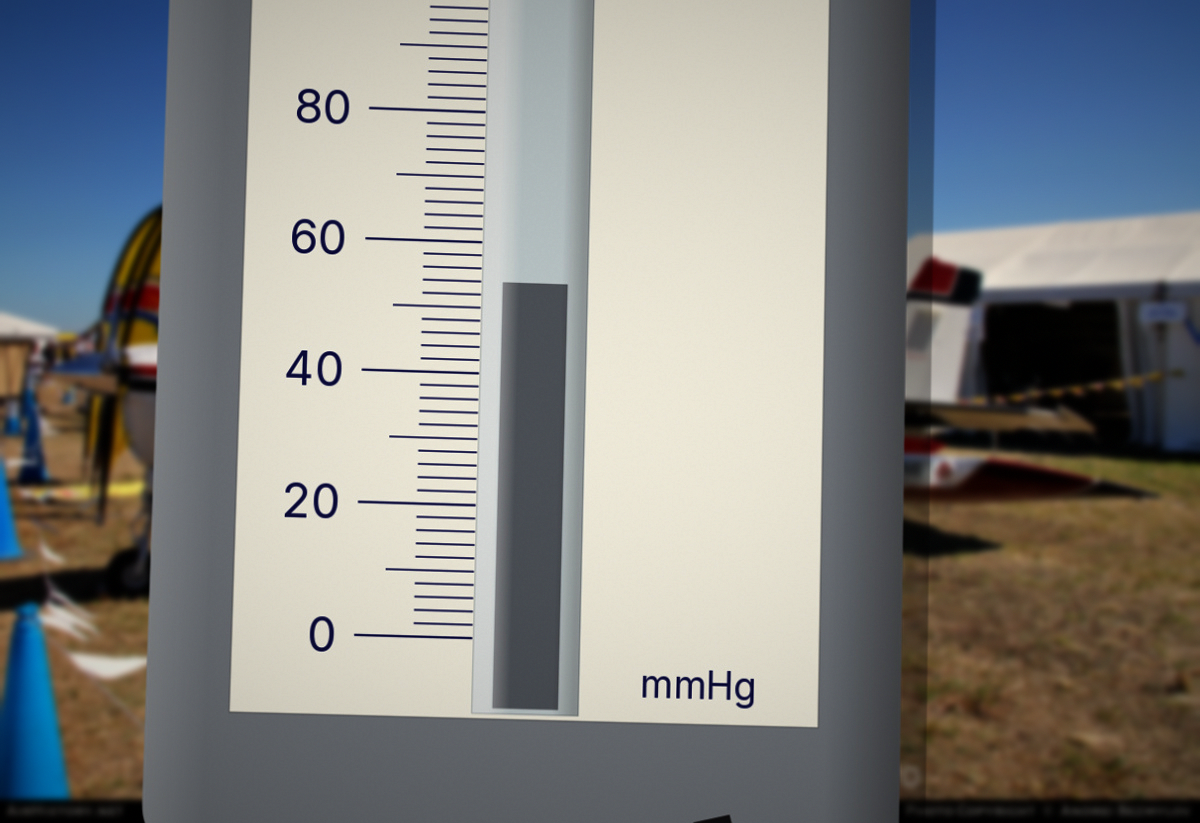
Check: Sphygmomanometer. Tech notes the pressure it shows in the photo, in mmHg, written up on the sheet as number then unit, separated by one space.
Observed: 54 mmHg
